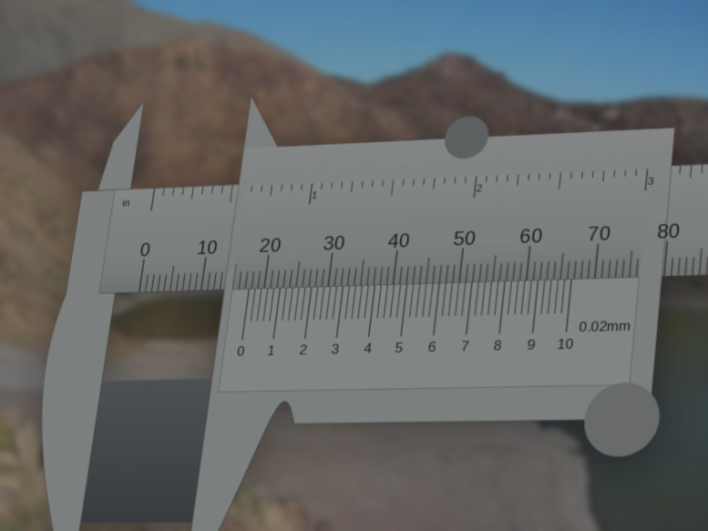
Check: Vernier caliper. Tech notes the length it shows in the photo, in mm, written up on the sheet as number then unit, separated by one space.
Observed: 17.6 mm
